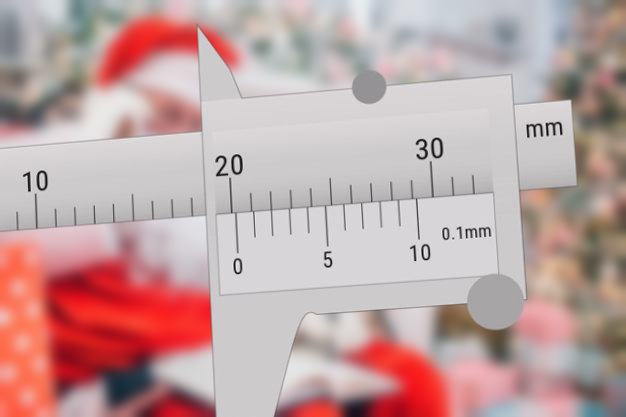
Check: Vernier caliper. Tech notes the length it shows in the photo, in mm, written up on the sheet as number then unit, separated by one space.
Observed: 20.2 mm
